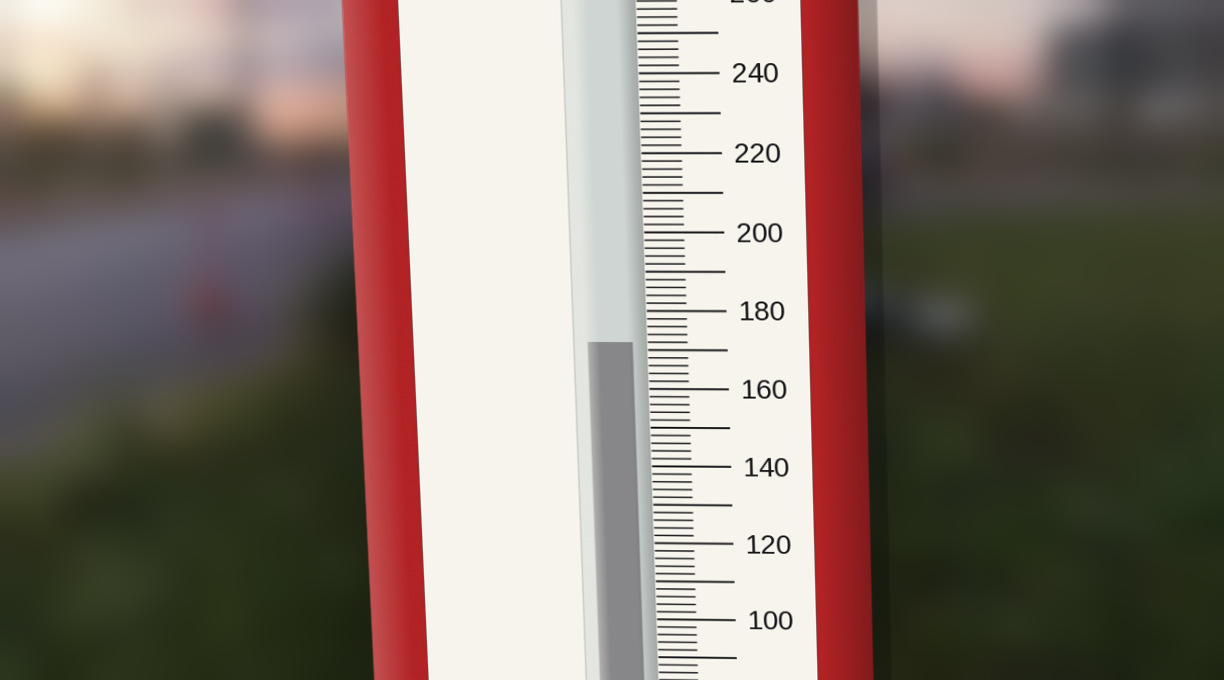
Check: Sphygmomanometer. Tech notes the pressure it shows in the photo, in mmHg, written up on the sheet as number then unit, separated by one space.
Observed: 172 mmHg
